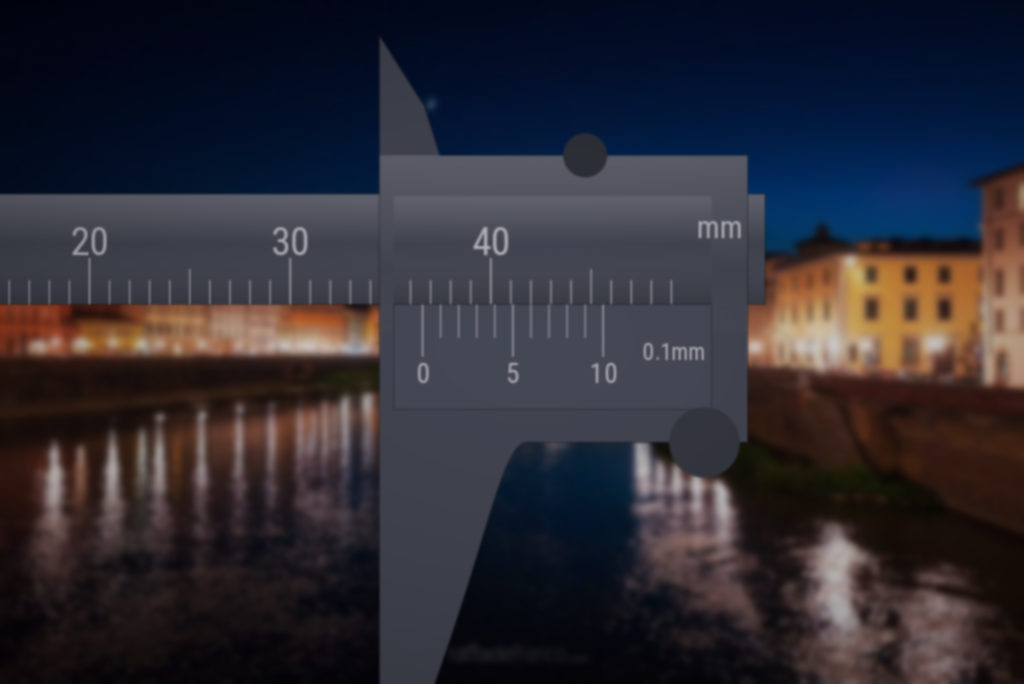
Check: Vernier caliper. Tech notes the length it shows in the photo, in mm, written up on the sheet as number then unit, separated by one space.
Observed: 36.6 mm
